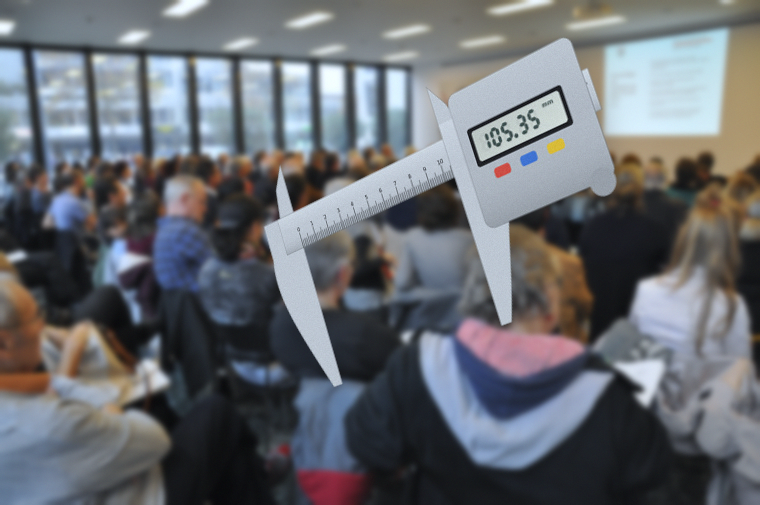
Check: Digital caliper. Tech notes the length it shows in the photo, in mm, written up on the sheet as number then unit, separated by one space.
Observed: 105.35 mm
